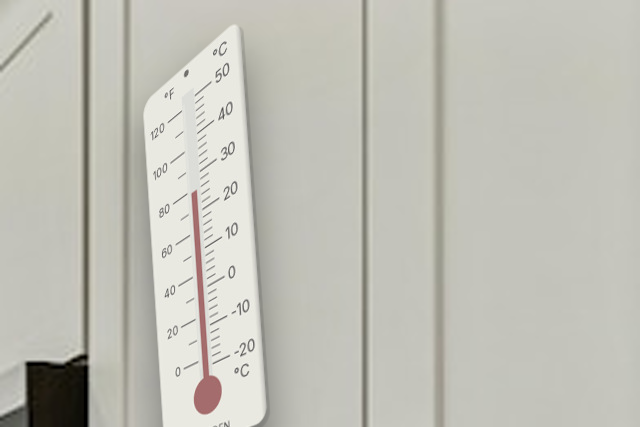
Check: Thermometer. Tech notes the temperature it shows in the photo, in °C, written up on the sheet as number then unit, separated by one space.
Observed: 26 °C
